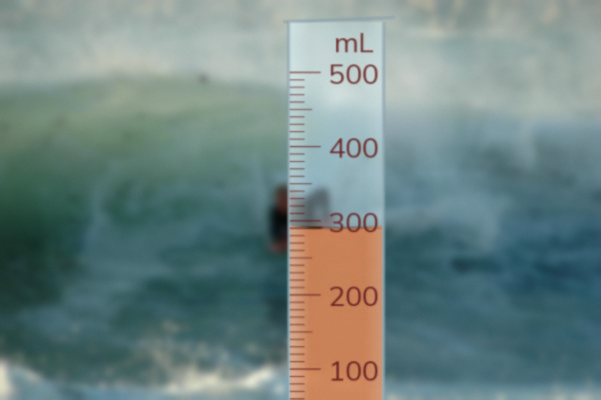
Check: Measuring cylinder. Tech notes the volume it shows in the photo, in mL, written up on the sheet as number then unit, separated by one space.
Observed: 290 mL
